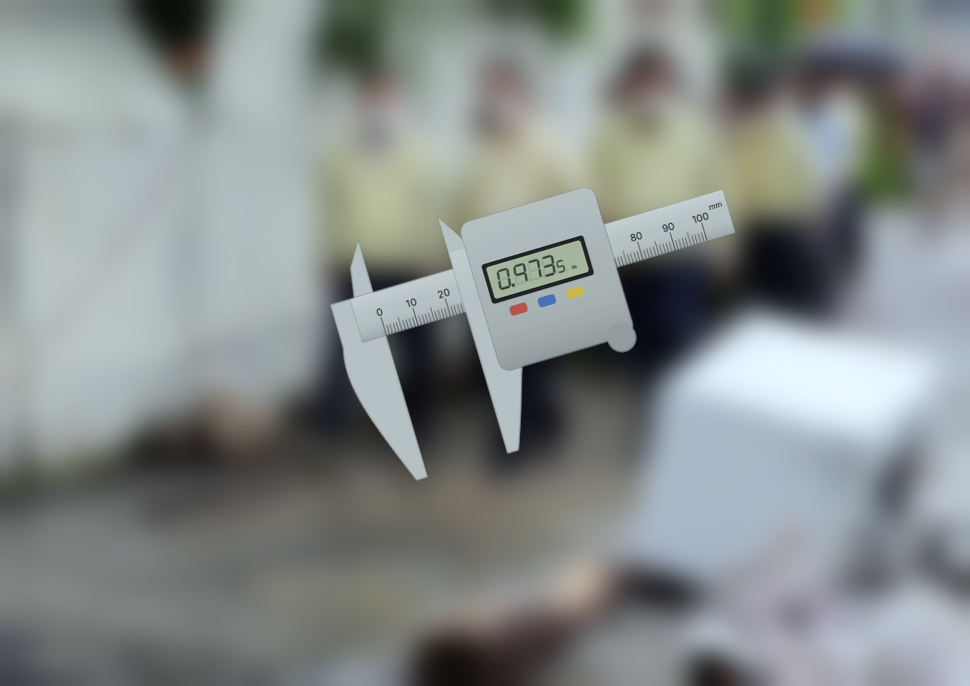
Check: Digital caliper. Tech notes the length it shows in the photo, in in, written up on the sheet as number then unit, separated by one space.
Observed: 0.9735 in
